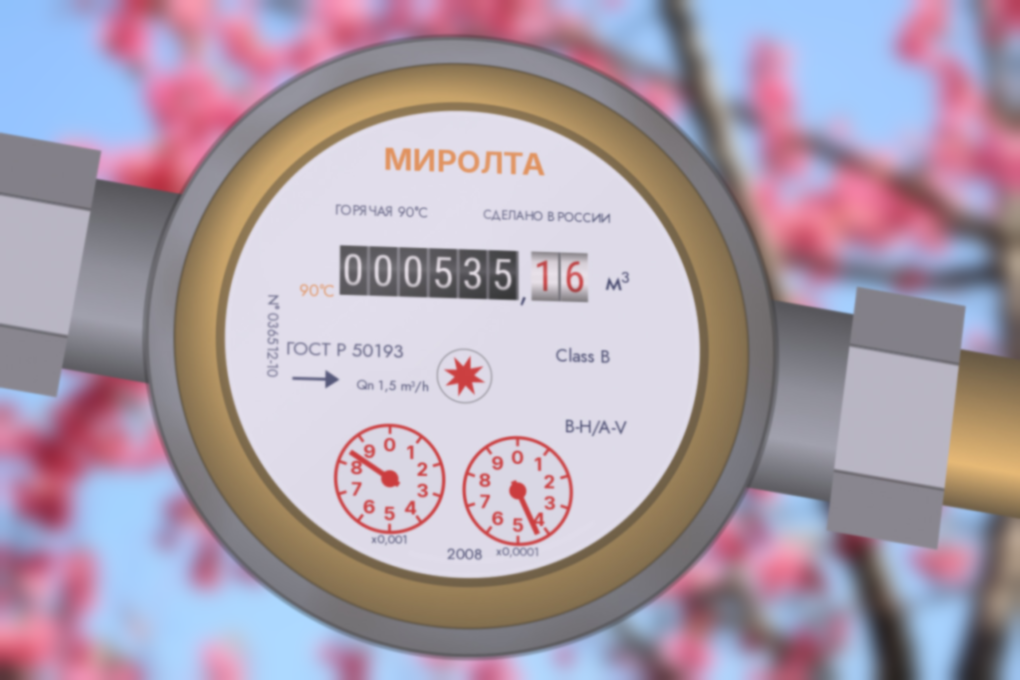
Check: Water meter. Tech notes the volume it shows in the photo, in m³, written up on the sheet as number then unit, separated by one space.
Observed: 535.1684 m³
